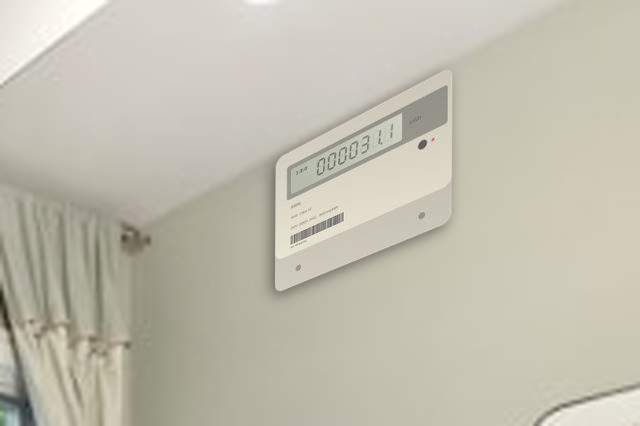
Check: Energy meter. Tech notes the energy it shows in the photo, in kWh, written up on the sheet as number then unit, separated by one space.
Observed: 31.1 kWh
